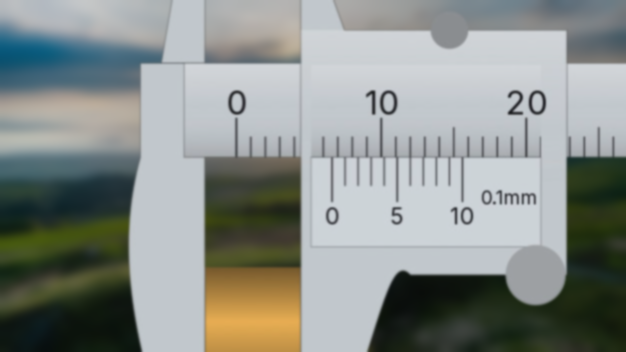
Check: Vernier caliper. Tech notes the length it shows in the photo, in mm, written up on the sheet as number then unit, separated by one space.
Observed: 6.6 mm
